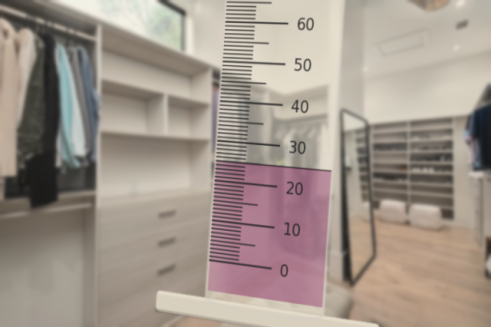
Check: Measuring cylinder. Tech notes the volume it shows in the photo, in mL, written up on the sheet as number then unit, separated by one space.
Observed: 25 mL
